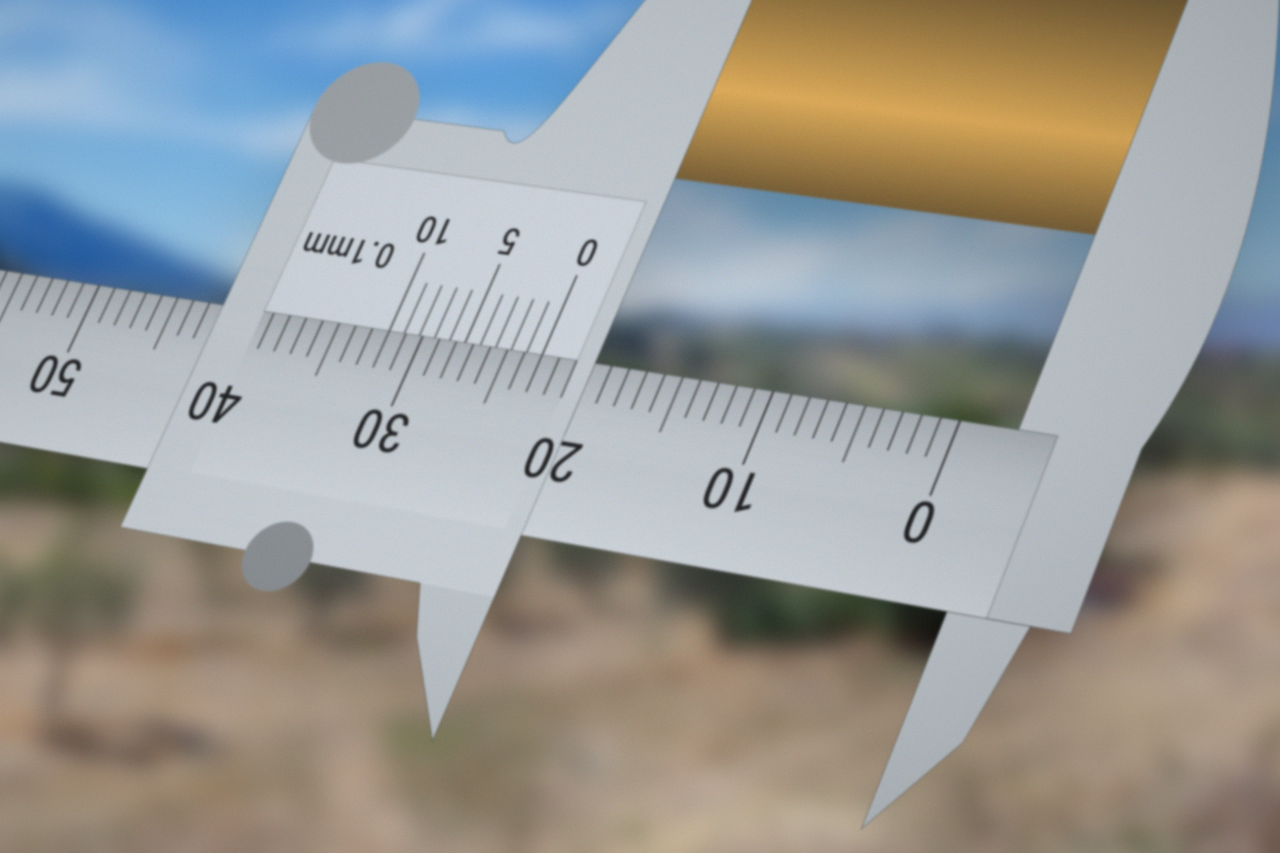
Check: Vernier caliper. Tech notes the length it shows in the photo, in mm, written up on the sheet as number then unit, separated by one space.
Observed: 23.0 mm
